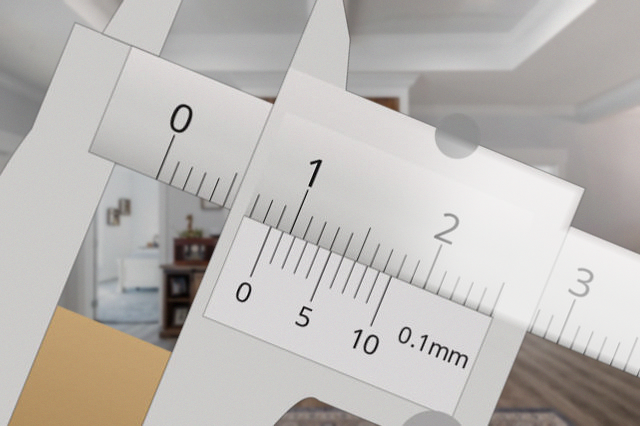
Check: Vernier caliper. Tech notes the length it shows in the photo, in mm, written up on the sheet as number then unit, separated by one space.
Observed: 8.6 mm
